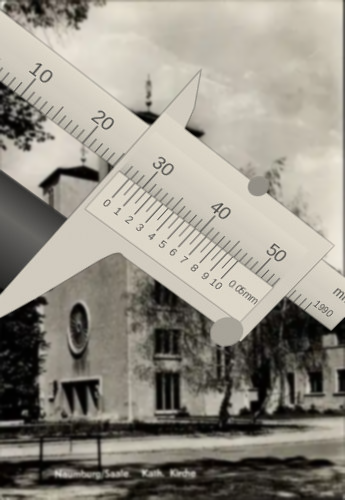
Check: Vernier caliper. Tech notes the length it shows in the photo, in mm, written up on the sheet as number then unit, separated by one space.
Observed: 27.8 mm
